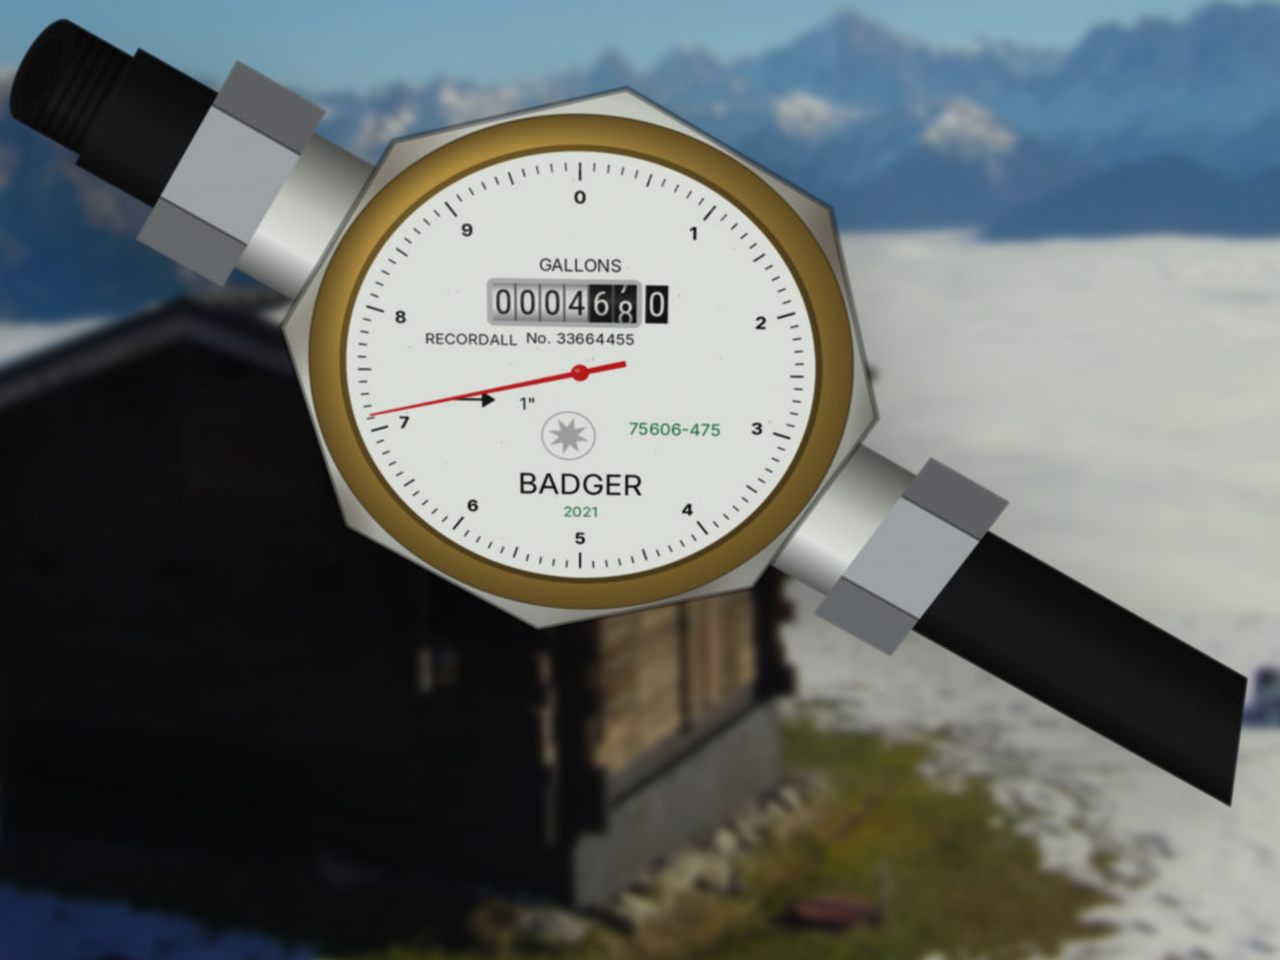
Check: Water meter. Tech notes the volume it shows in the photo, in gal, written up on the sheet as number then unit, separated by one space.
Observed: 4677.1 gal
